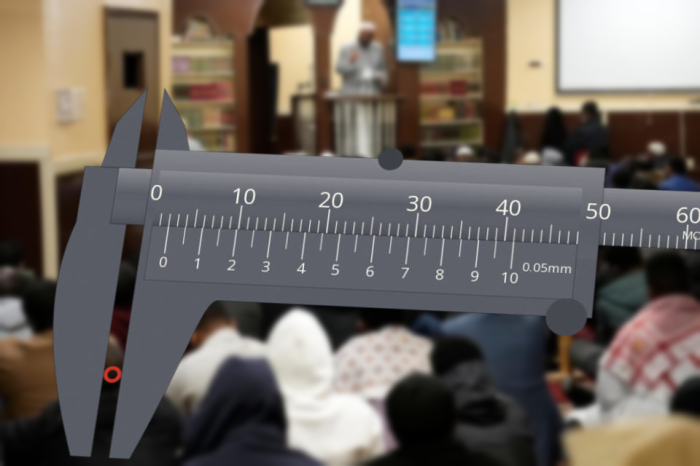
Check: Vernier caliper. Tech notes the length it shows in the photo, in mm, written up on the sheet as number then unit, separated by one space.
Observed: 2.0 mm
